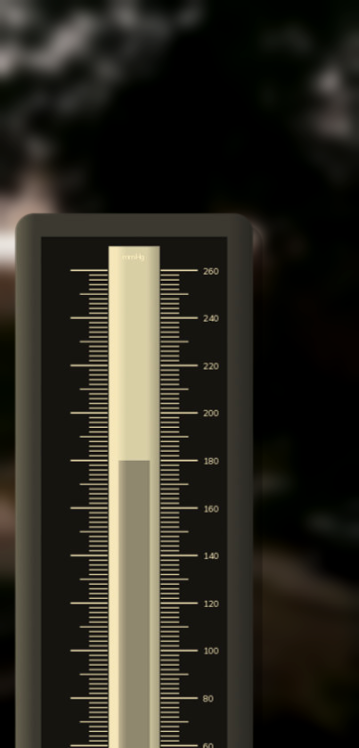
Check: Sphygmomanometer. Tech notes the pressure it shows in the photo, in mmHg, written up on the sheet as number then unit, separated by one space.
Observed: 180 mmHg
